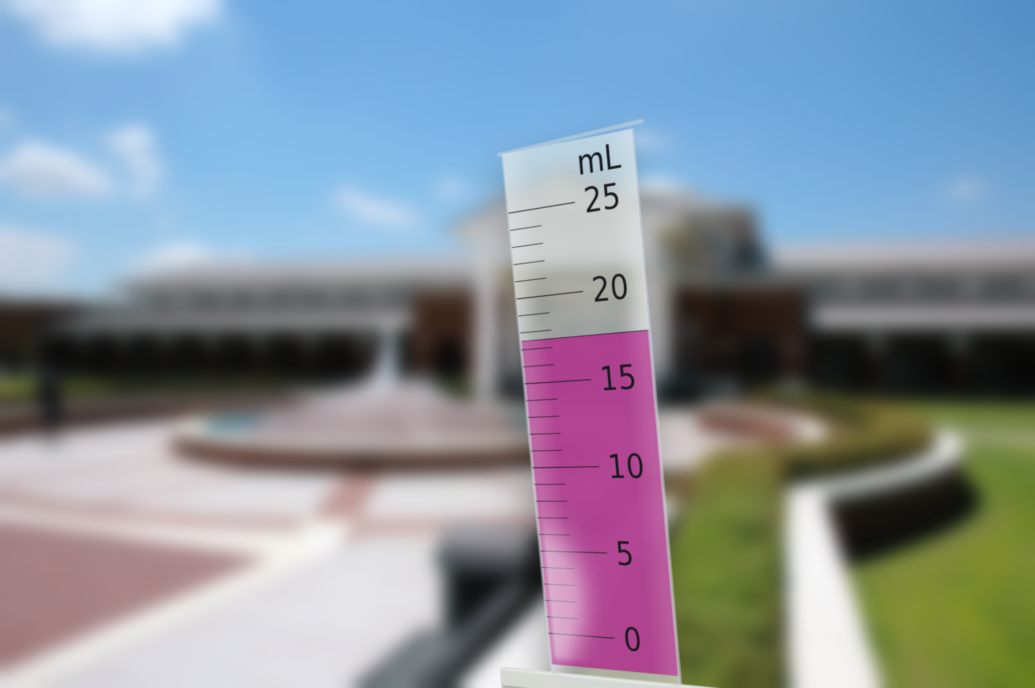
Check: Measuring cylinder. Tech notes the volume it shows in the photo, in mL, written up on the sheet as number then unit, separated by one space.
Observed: 17.5 mL
